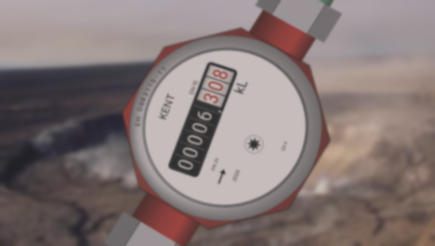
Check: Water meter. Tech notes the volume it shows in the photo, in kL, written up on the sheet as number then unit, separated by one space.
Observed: 6.308 kL
